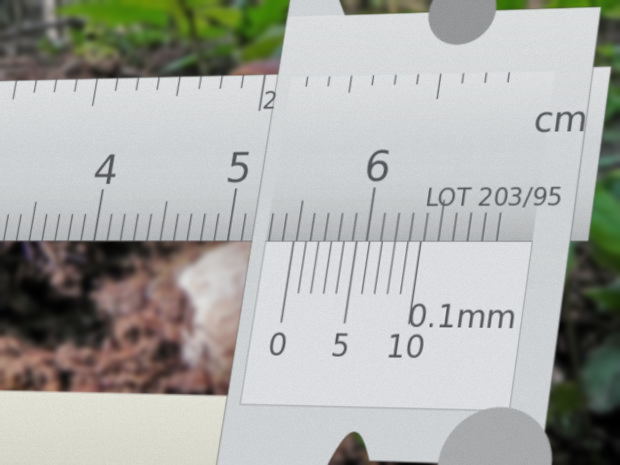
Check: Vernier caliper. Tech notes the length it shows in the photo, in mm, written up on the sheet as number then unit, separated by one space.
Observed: 54.8 mm
